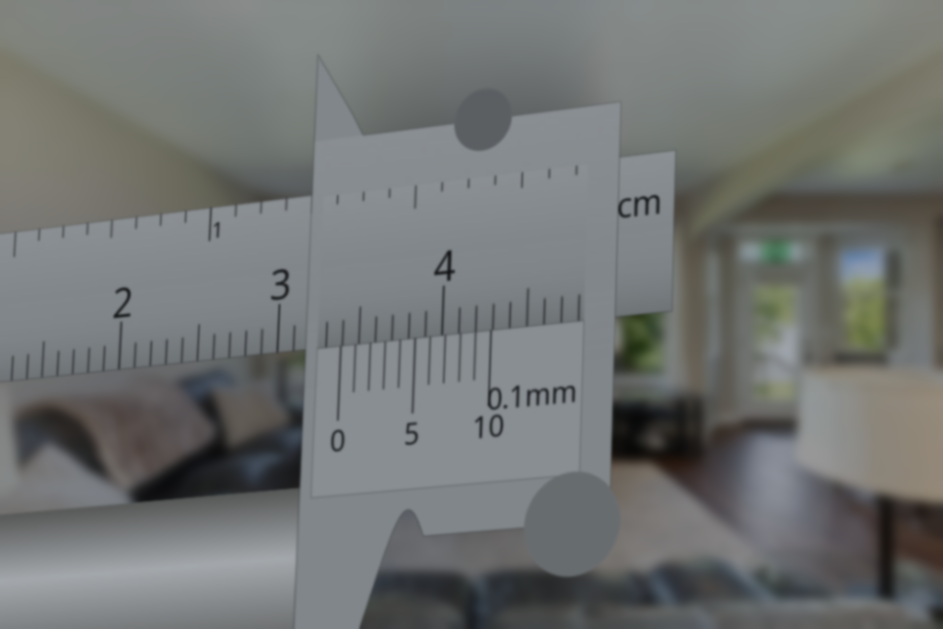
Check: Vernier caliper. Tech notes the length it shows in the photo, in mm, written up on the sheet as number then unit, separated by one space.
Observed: 33.9 mm
